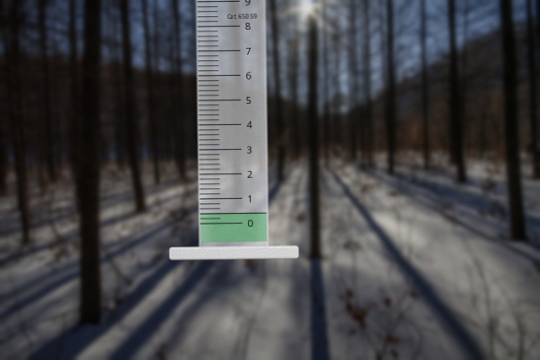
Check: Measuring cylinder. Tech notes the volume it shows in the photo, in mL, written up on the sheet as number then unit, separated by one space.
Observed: 0.4 mL
